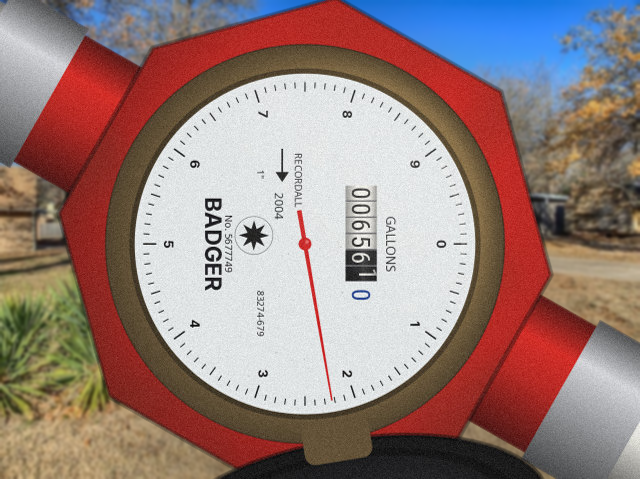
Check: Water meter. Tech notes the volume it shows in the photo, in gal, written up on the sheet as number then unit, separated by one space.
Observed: 65612.2 gal
